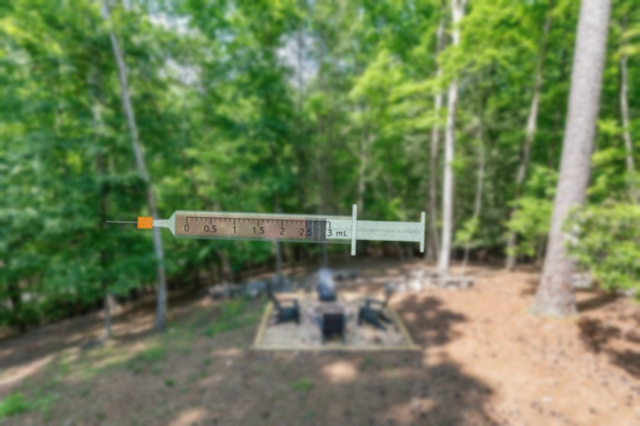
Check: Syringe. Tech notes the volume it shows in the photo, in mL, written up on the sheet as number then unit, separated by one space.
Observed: 2.5 mL
